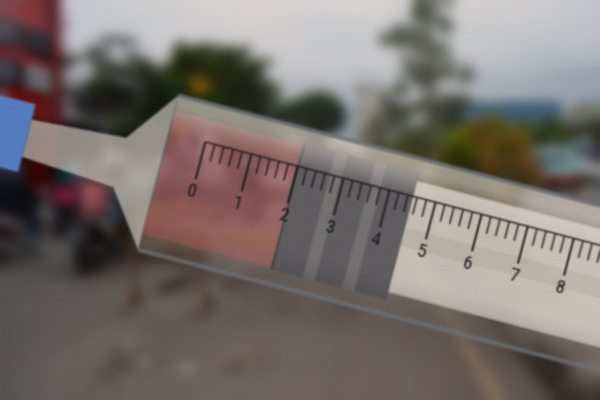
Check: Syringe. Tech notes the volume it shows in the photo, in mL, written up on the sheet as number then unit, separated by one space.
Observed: 2 mL
